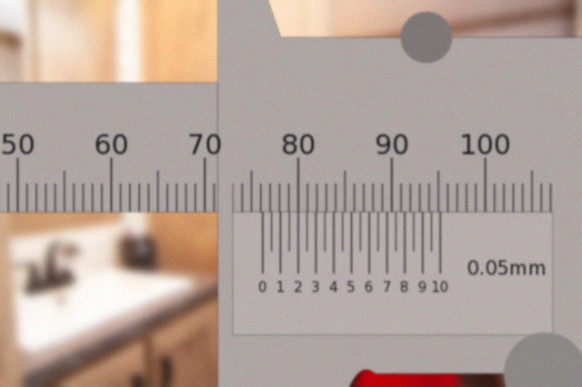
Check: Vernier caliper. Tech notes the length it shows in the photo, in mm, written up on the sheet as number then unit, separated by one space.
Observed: 76.2 mm
